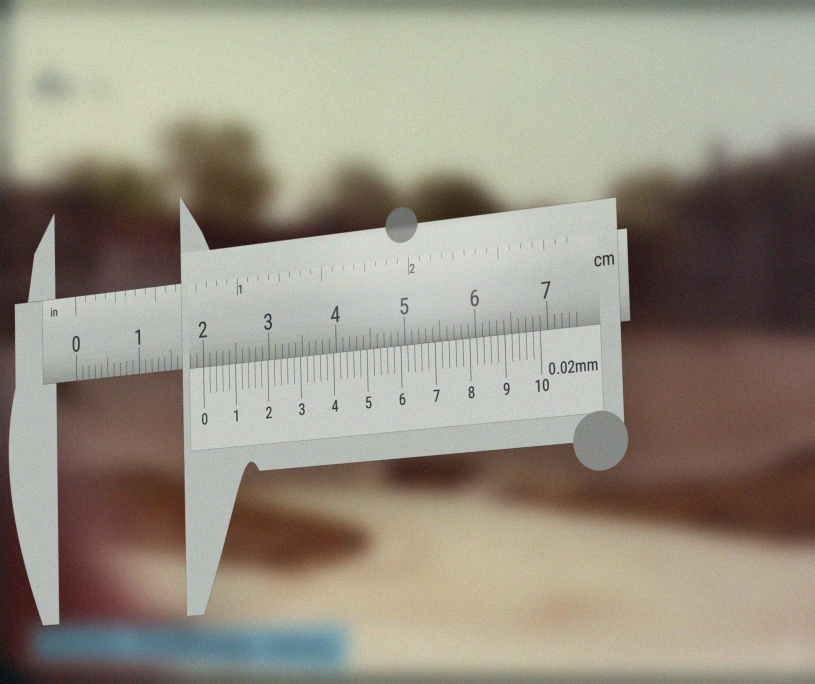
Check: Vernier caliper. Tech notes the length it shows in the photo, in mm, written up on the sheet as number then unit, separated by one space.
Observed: 20.0 mm
